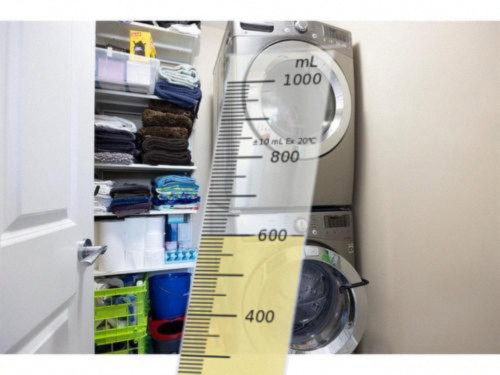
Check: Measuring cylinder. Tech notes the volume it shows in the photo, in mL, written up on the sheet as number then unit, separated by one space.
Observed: 600 mL
